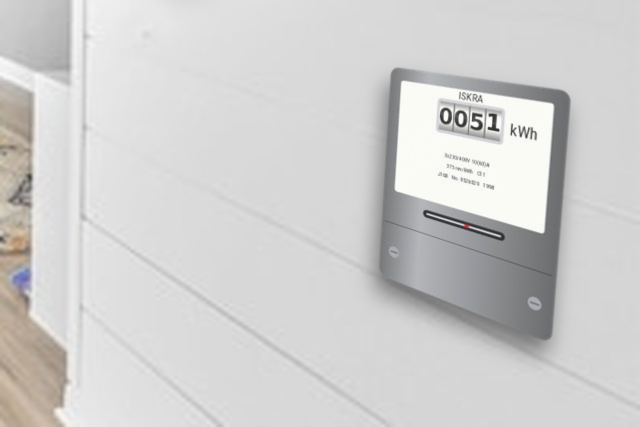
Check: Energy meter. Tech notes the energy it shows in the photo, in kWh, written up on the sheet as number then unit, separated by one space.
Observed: 51 kWh
